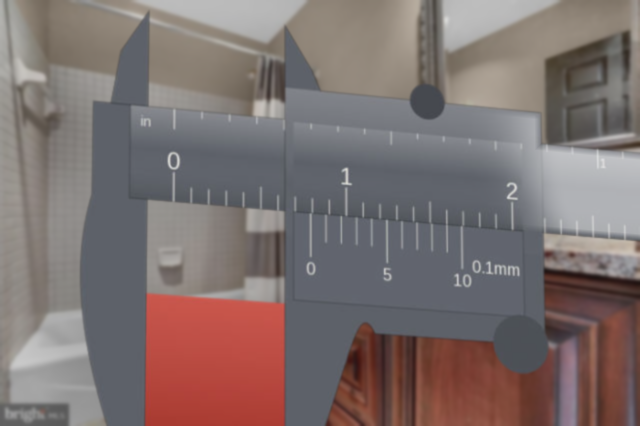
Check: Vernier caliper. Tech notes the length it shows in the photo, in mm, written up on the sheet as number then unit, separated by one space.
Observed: 7.9 mm
